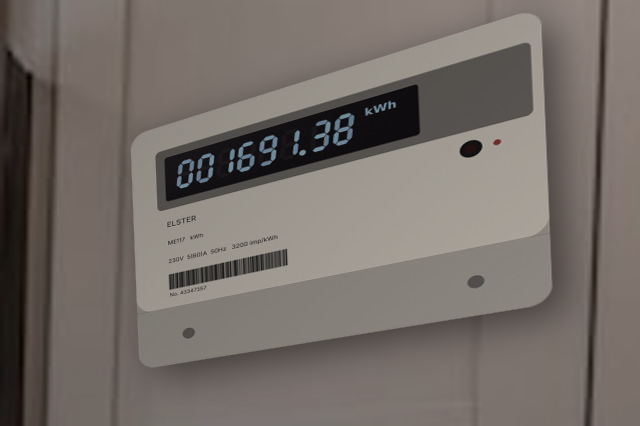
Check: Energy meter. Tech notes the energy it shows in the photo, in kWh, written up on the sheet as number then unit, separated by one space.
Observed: 1691.38 kWh
